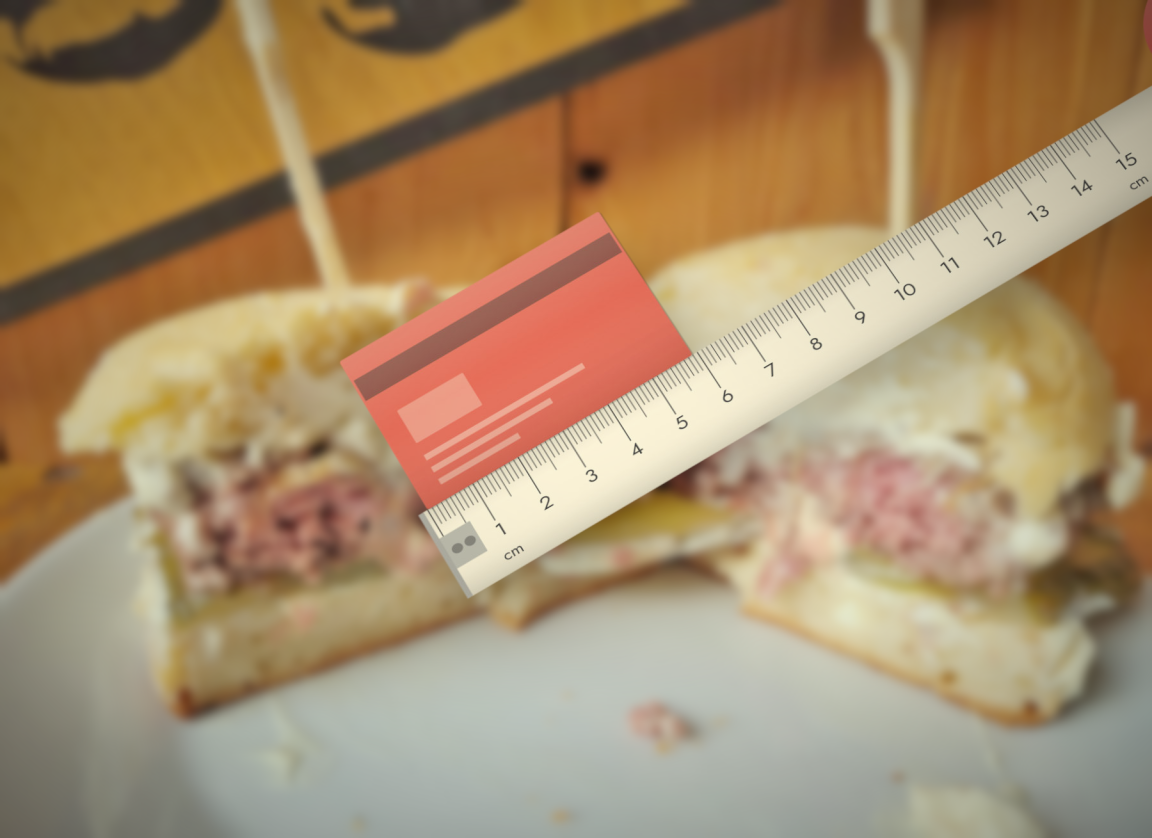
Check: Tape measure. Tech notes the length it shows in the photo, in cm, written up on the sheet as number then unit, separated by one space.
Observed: 5.9 cm
